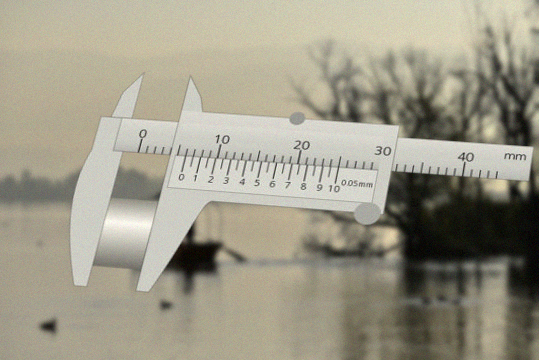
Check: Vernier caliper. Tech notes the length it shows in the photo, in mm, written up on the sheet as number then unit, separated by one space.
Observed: 6.0 mm
